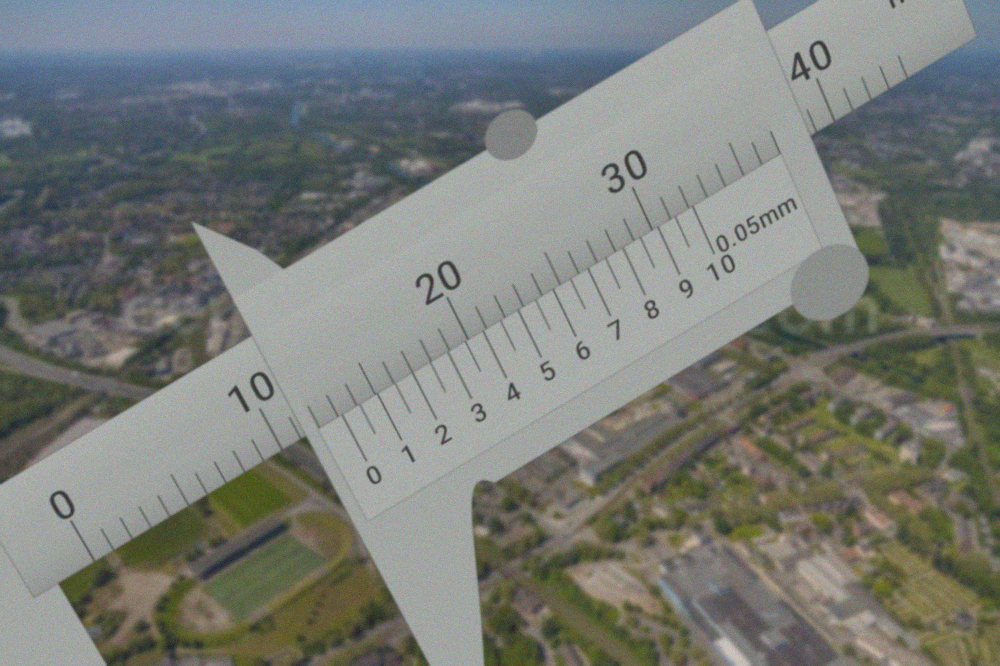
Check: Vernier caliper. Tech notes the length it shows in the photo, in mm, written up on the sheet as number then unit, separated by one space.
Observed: 13.2 mm
